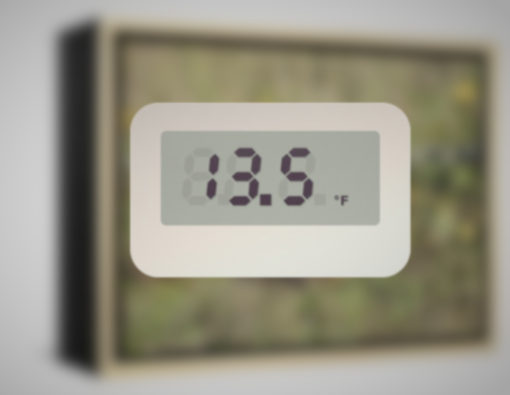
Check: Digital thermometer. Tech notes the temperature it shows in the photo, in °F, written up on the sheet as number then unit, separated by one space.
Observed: 13.5 °F
